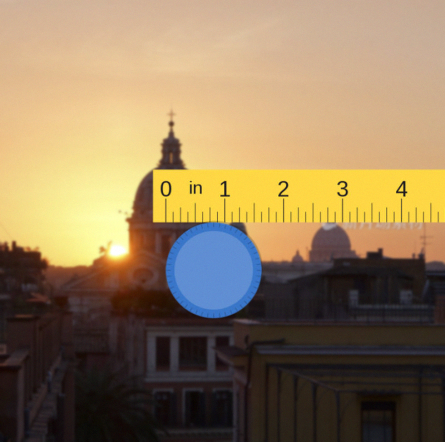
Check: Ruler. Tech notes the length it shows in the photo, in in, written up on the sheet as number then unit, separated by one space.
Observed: 1.625 in
